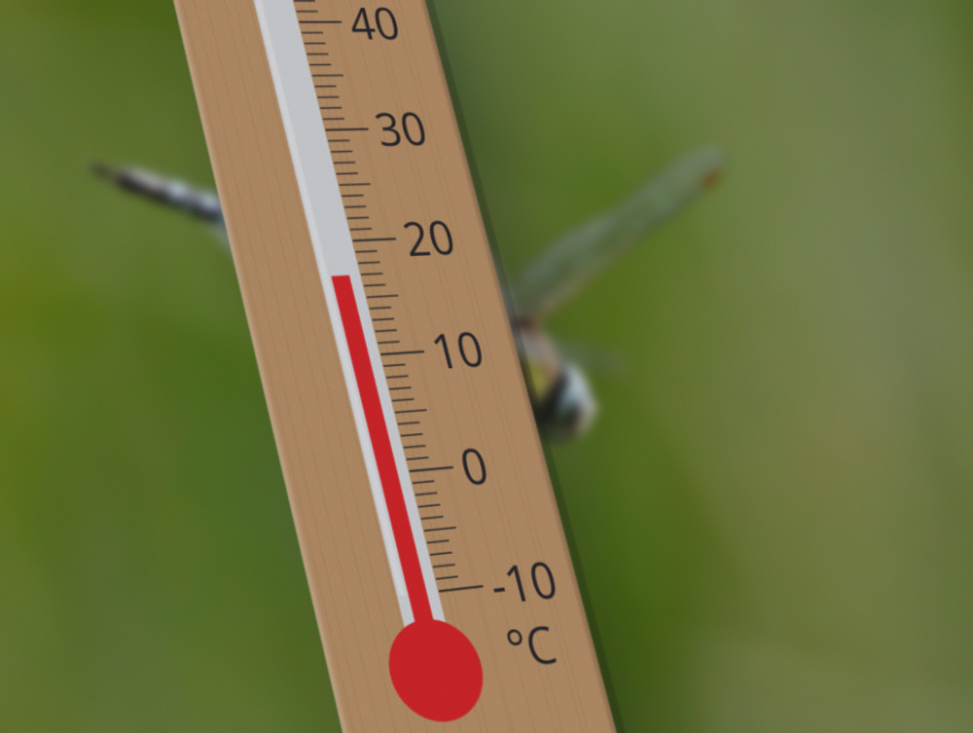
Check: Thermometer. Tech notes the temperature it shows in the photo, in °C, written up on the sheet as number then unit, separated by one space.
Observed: 17 °C
